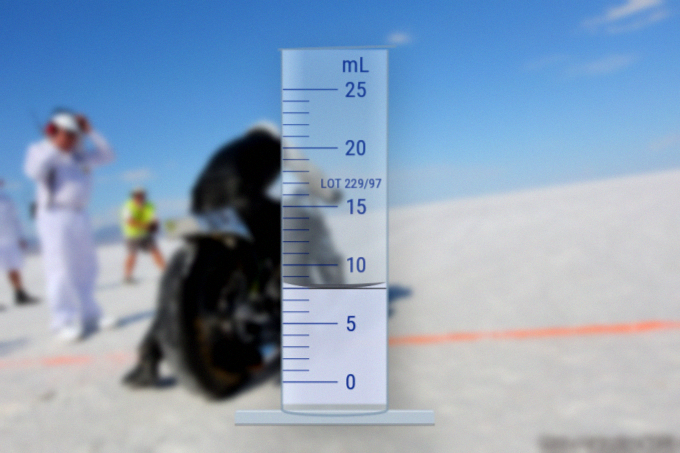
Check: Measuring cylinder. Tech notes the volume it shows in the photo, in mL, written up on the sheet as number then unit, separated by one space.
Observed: 8 mL
